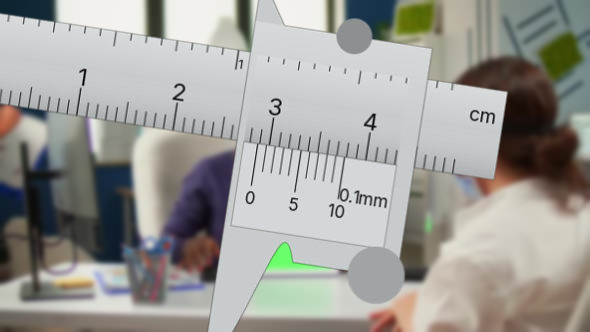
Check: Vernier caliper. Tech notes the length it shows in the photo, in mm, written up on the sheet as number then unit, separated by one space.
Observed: 28.8 mm
